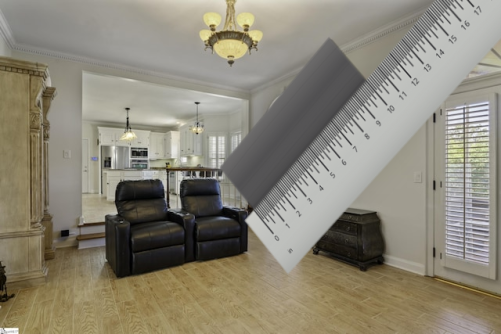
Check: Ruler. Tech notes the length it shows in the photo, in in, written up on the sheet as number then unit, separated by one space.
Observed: 10 in
